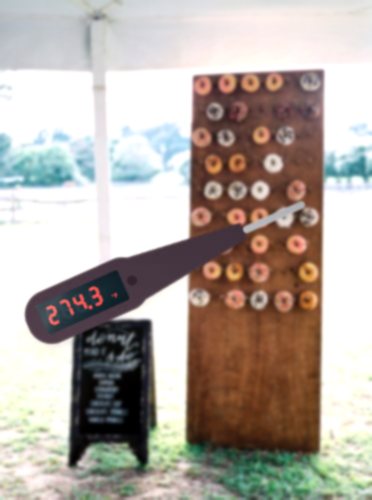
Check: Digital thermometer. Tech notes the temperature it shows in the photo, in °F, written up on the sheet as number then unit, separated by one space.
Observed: 274.3 °F
